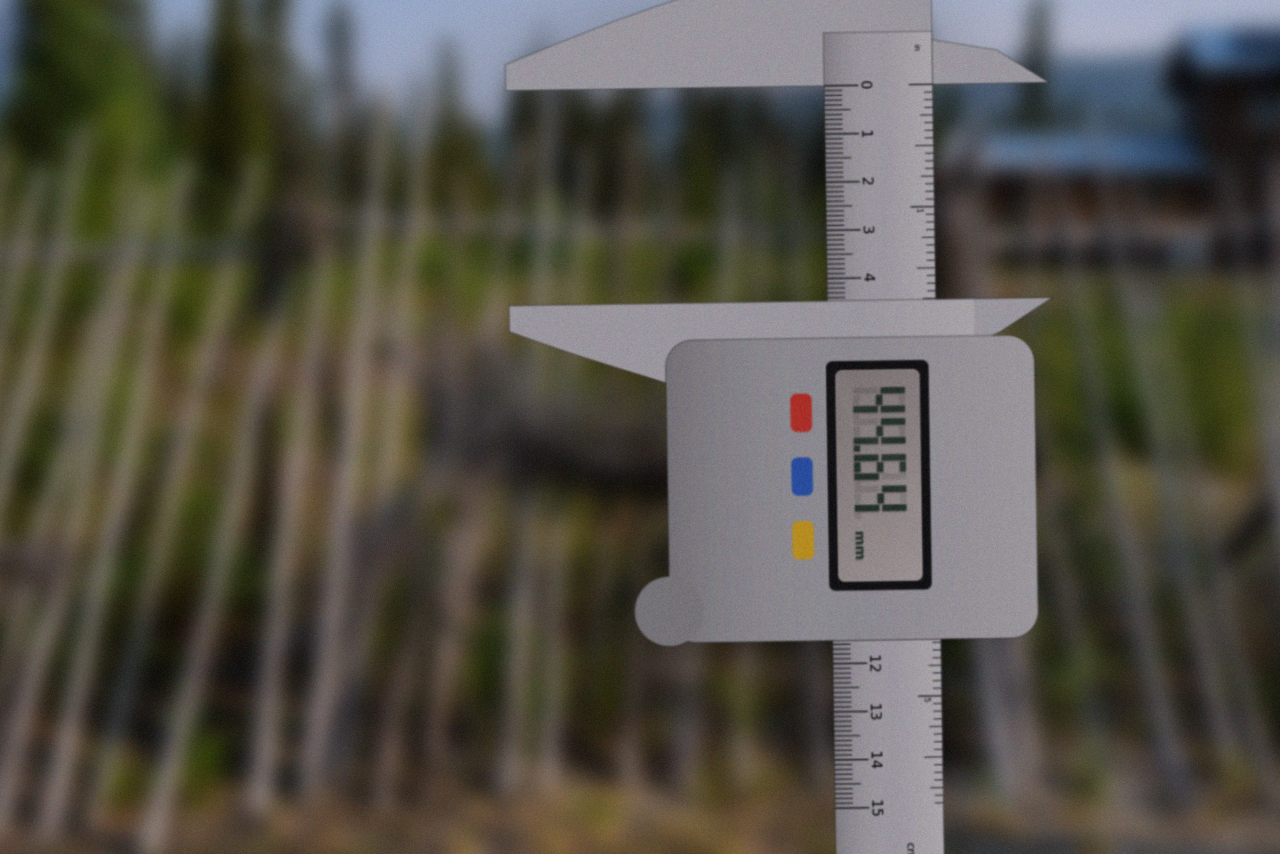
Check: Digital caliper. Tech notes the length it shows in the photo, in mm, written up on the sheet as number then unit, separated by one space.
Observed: 44.64 mm
